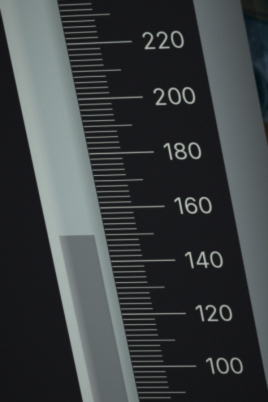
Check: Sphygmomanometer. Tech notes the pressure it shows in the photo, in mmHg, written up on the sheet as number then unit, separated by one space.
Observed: 150 mmHg
